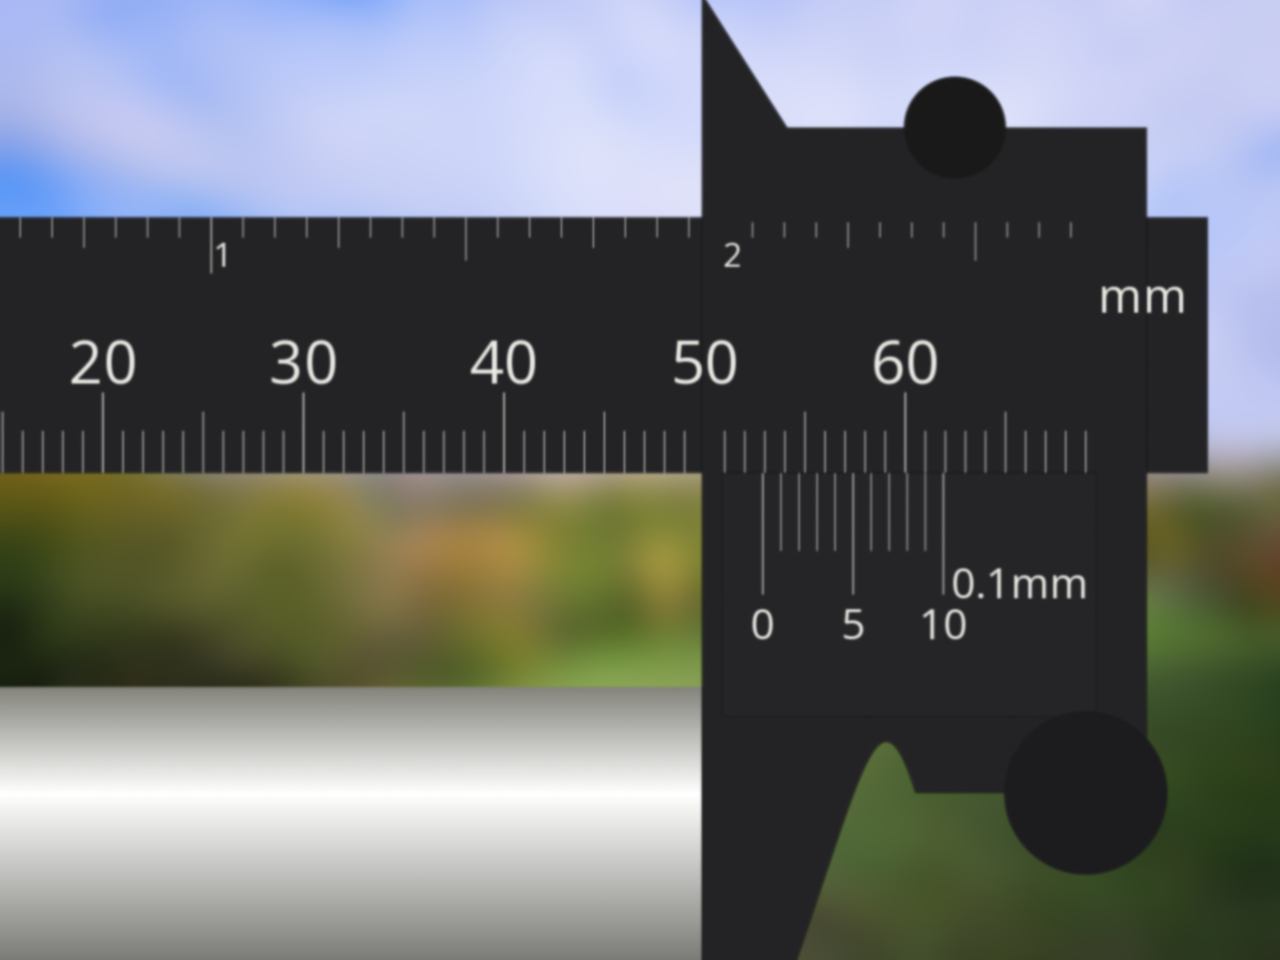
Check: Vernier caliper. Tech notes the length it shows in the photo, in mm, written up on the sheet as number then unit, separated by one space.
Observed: 52.9 mm
